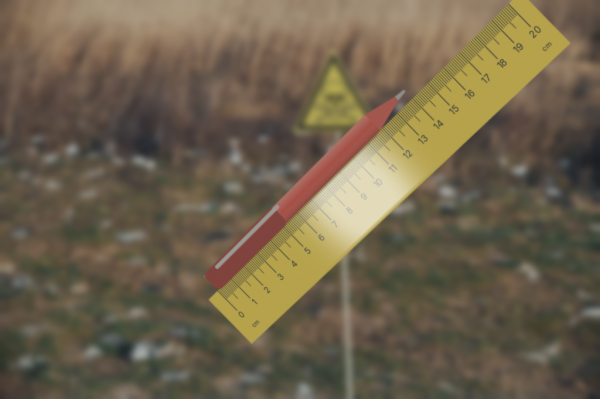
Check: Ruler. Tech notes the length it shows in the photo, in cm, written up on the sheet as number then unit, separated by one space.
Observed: 14 cm
